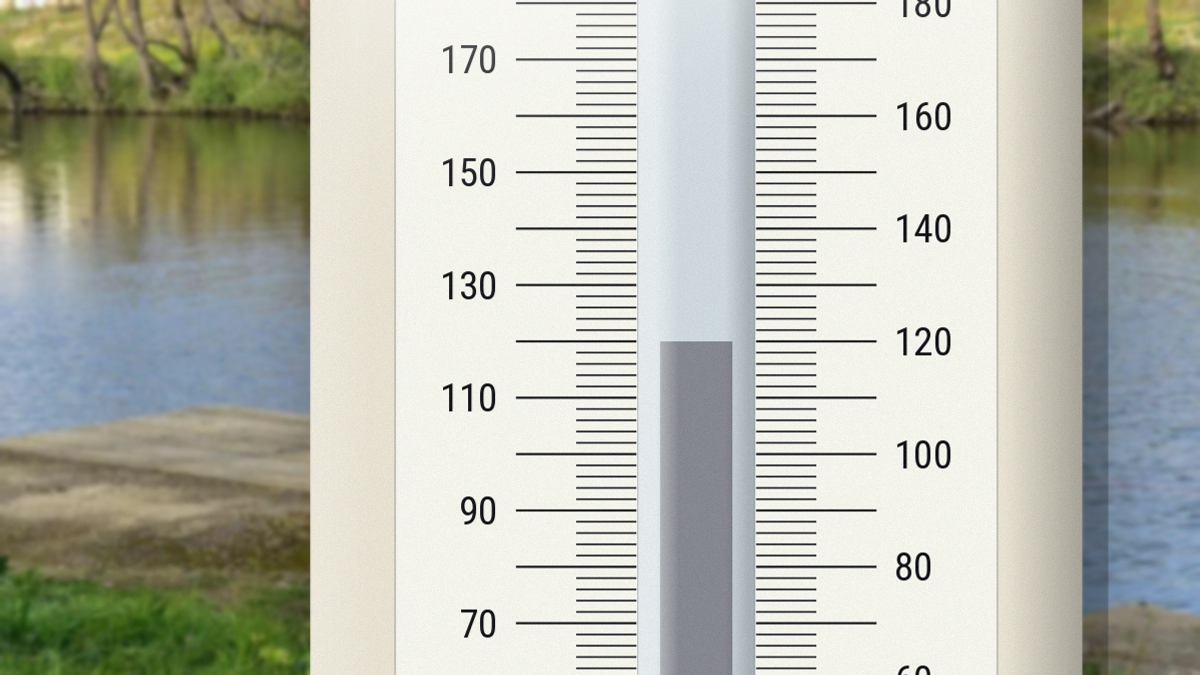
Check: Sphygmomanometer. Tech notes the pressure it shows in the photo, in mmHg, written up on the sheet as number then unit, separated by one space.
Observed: 120 mmHg
